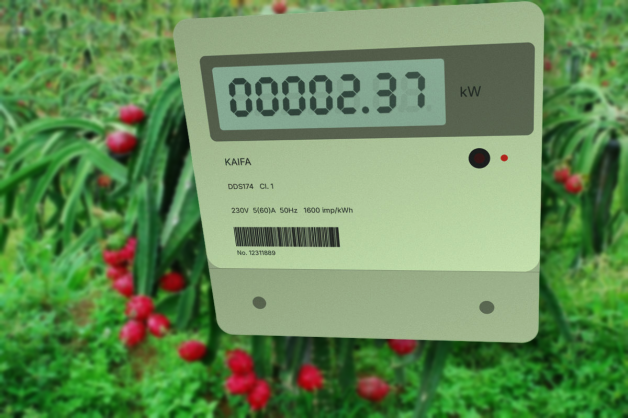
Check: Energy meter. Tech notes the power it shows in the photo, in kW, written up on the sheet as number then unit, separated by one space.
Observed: 2.37 kW
